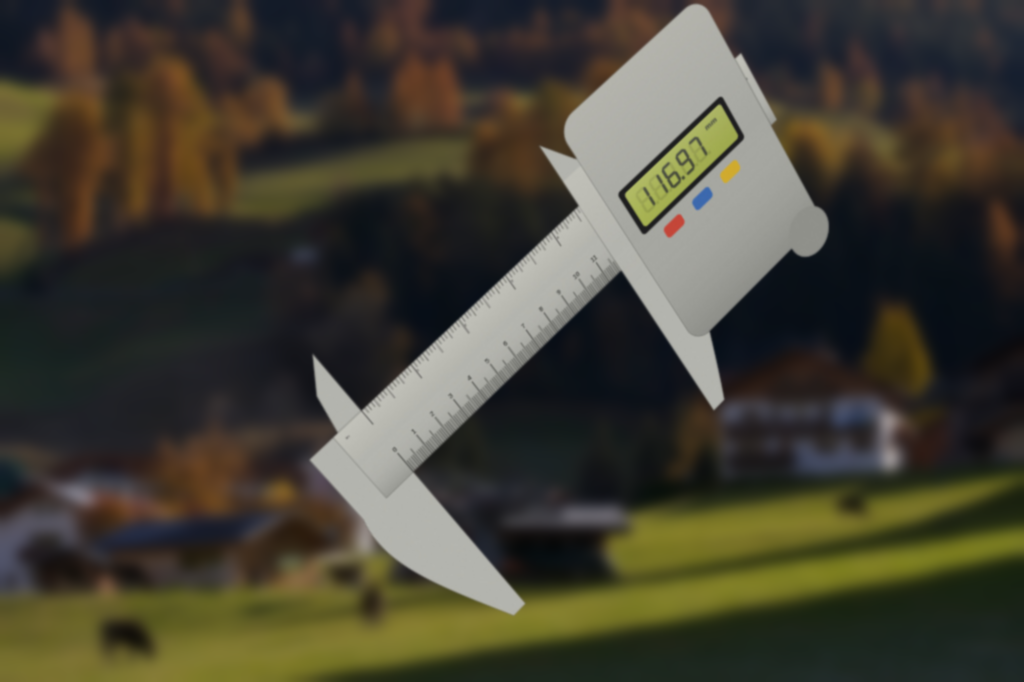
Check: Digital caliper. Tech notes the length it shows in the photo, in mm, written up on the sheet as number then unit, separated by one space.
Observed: 116.97 mm
